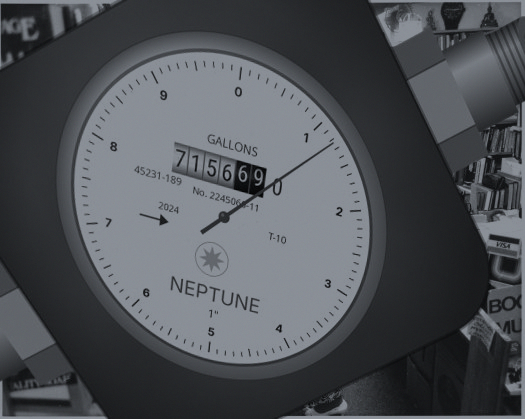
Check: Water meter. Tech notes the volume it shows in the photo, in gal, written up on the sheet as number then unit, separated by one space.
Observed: 7156691.2 gal
